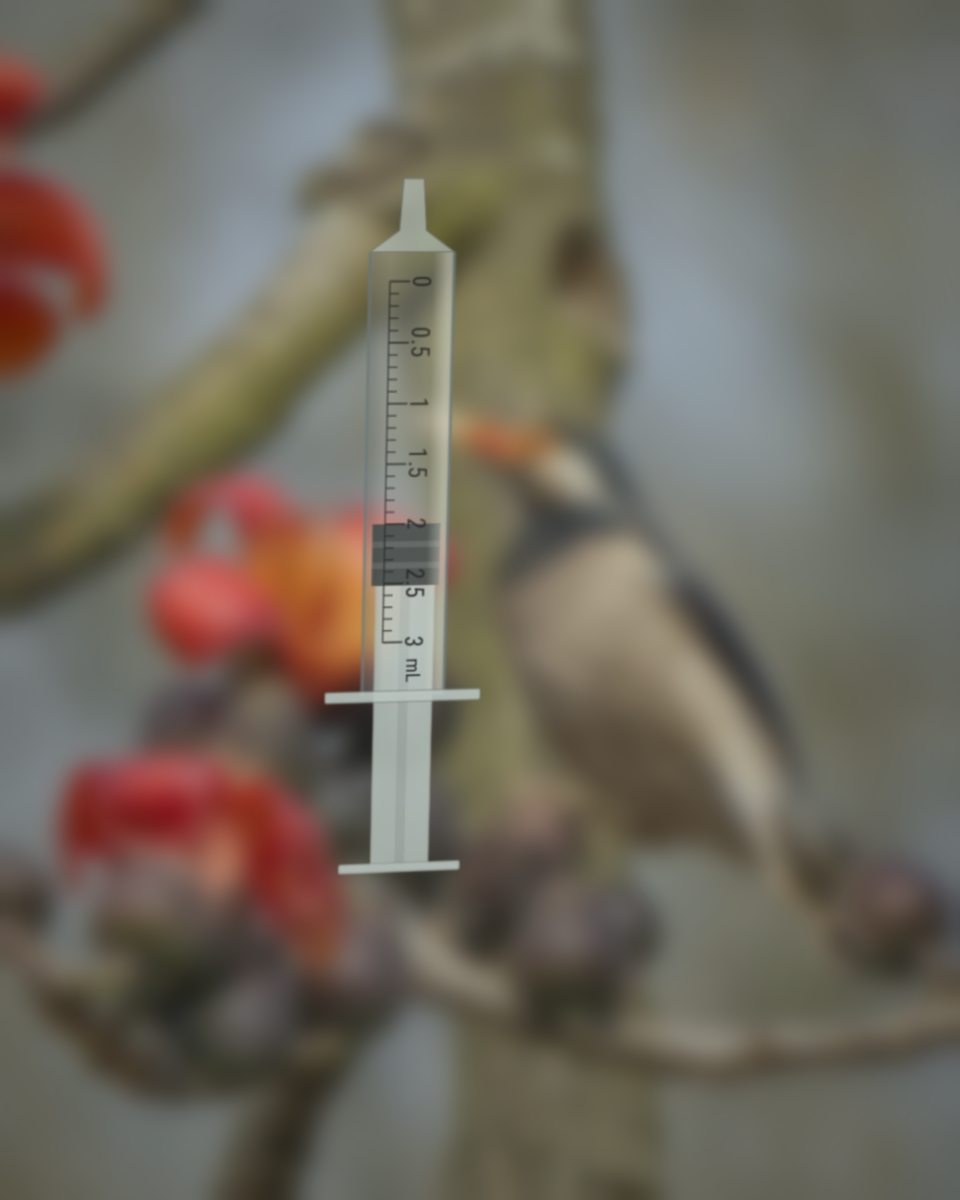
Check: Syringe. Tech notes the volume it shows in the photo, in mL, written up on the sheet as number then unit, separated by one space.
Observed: 2 mL
